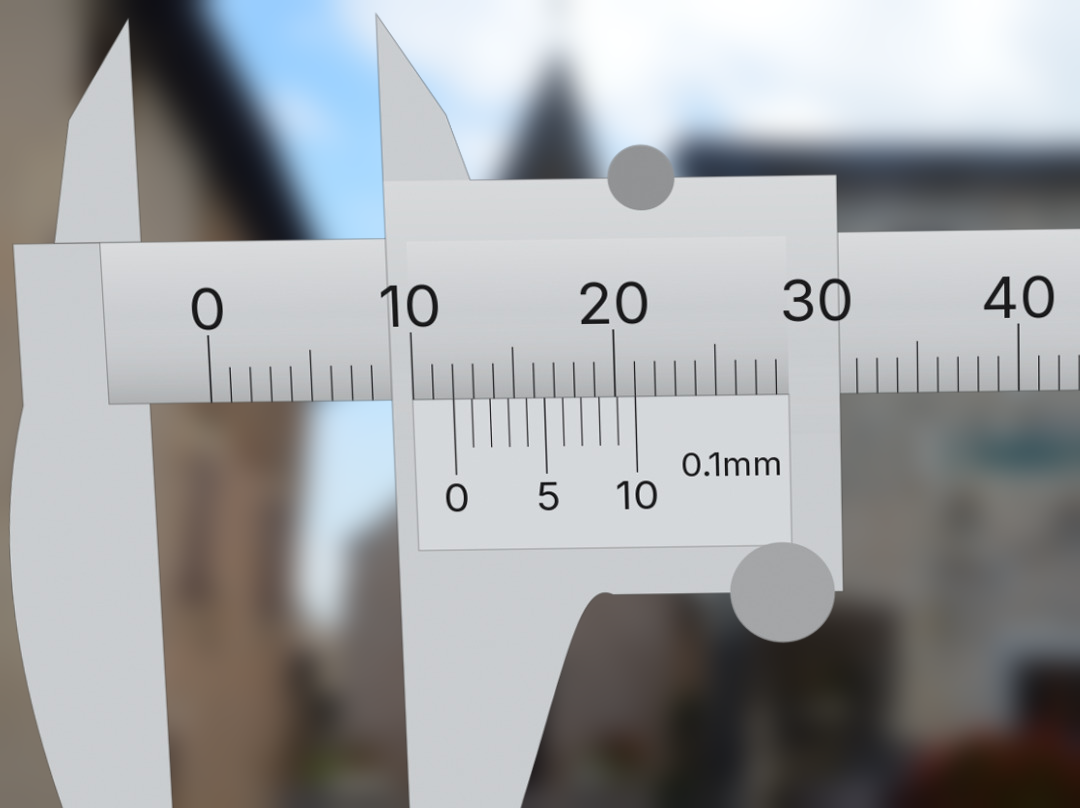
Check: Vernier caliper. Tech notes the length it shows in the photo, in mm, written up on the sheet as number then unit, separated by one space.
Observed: 12.0 mm
